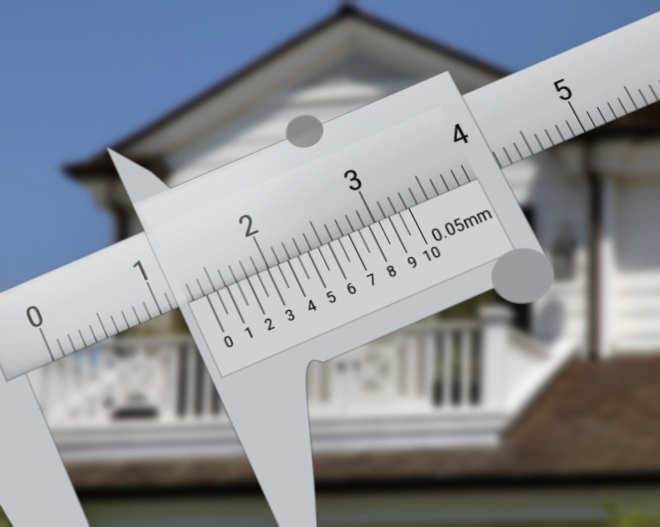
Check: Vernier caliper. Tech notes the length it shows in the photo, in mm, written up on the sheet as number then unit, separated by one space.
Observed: 14.2 mm
